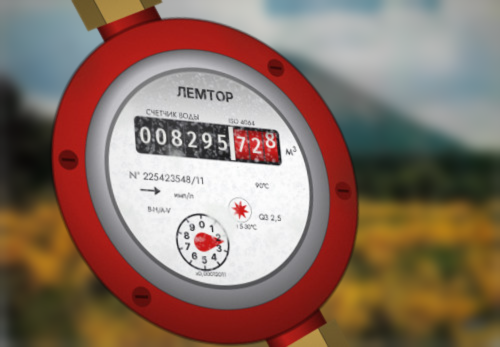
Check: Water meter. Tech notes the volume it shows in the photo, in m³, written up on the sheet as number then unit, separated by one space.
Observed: 8295.7282 m³
